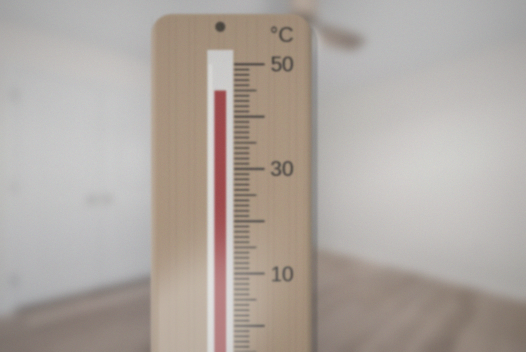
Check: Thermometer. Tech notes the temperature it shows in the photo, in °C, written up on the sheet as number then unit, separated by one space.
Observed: 45 °C
